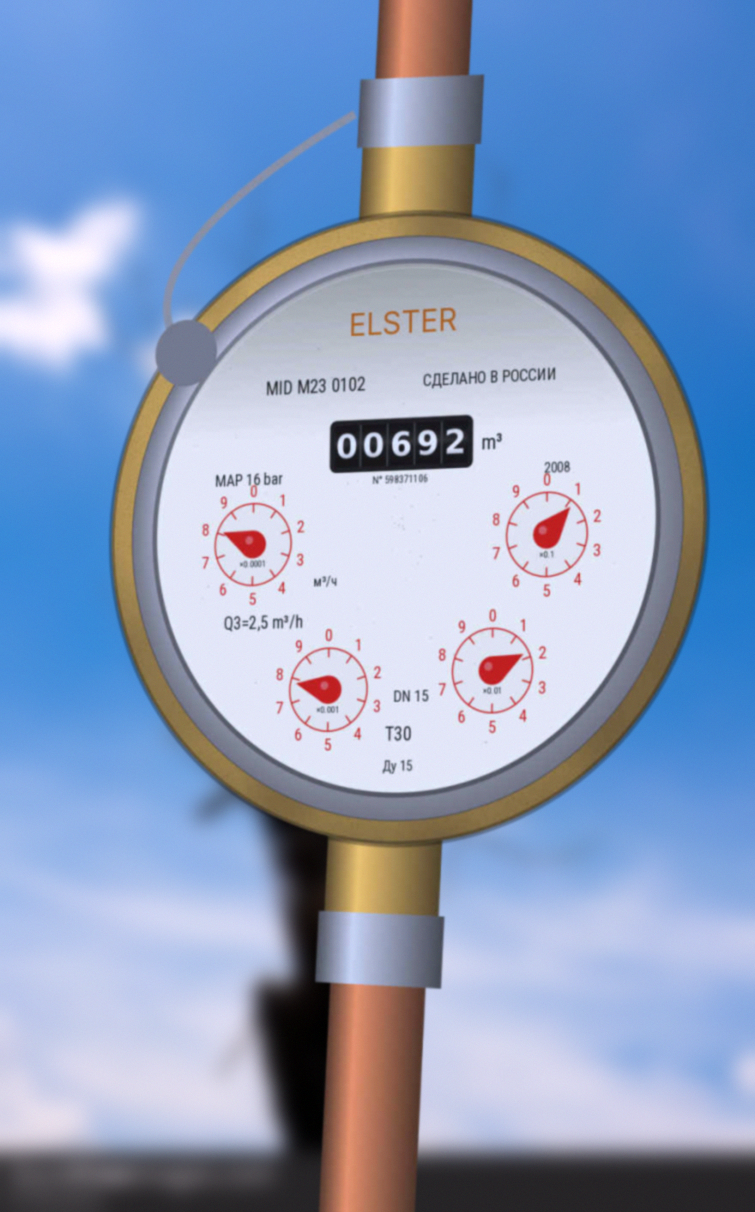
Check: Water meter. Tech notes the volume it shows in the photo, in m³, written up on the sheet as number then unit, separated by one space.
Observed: 692.1178 m³
